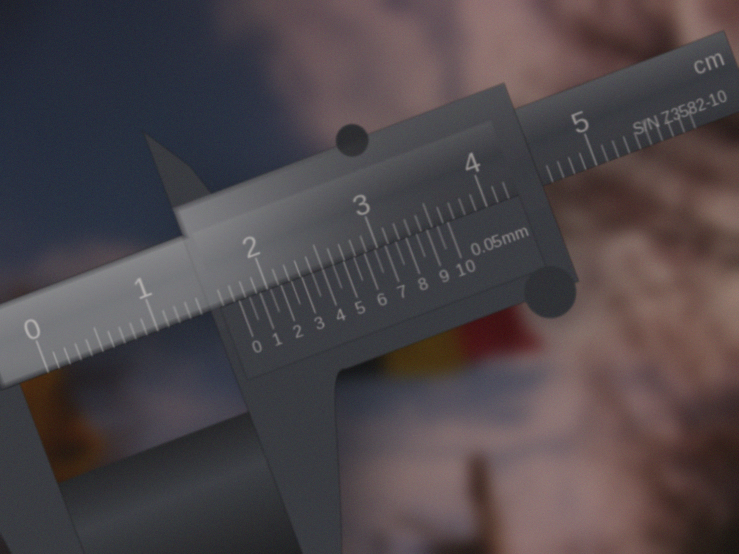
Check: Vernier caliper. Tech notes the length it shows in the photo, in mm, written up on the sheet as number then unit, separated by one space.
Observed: 17.4 mm
